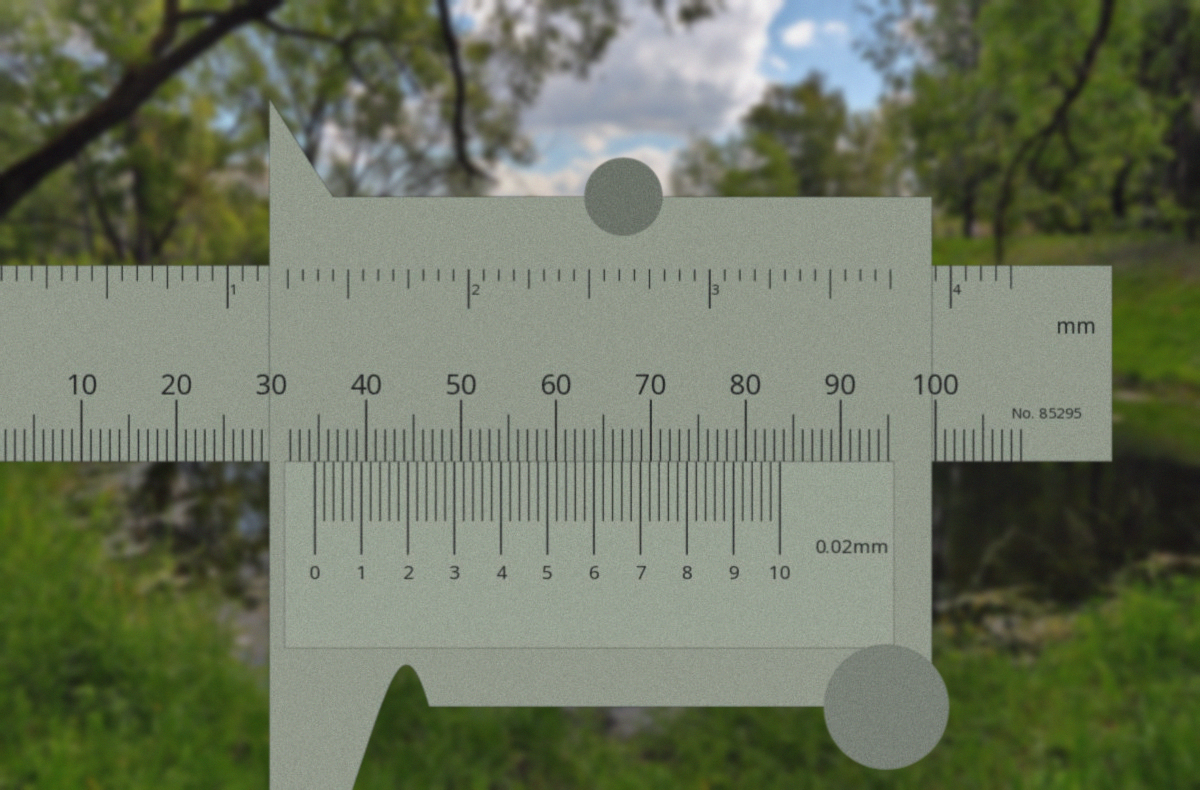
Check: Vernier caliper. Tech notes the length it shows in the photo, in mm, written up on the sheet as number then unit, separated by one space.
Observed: 34.6 mm
